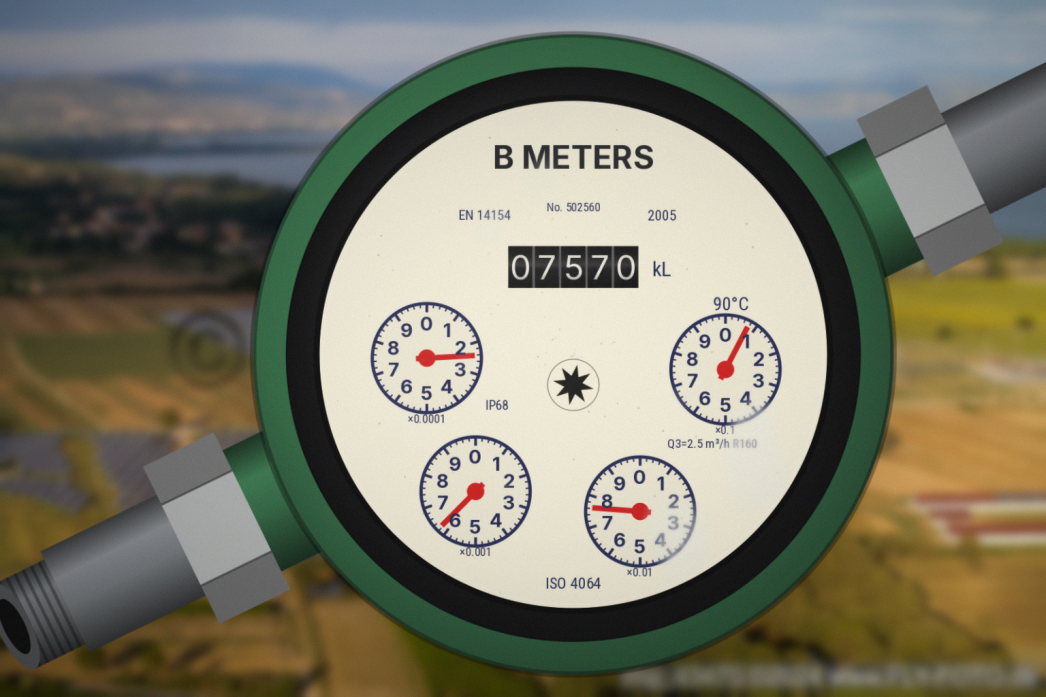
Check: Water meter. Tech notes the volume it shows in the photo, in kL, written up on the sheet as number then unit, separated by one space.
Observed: 7570.0762 kL
